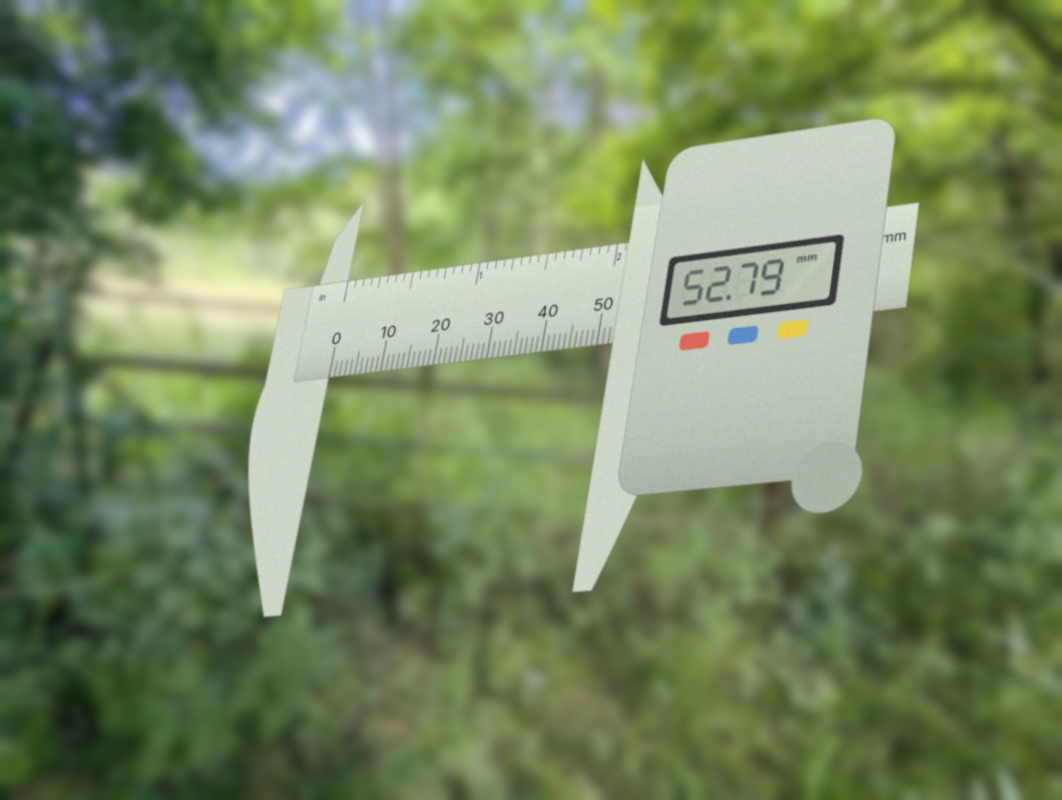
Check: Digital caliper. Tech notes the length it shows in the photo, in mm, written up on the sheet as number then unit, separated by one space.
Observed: 52.79 mm
